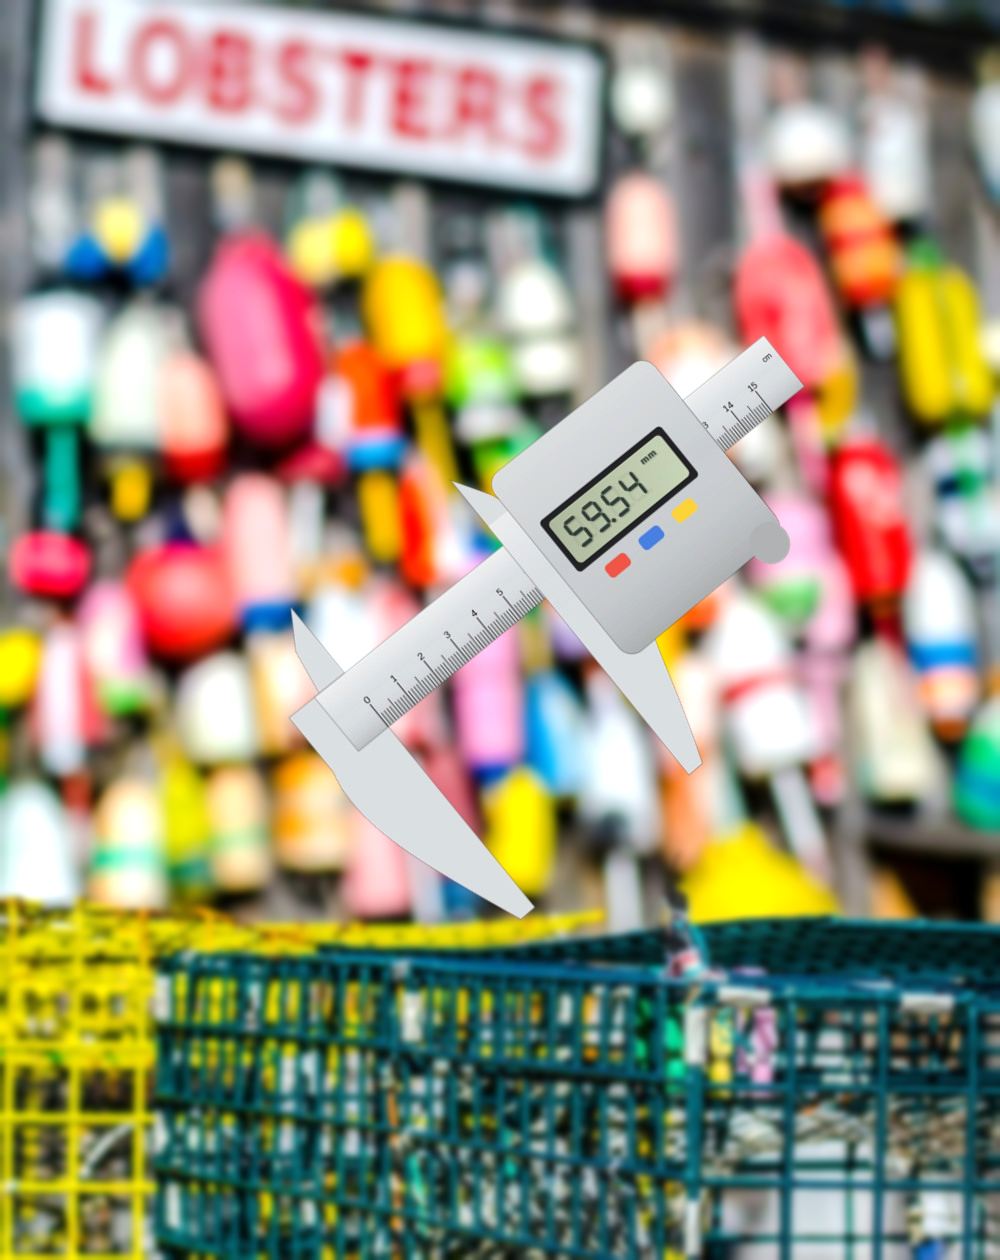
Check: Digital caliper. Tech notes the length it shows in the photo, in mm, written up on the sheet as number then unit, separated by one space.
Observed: 59.54 mm
